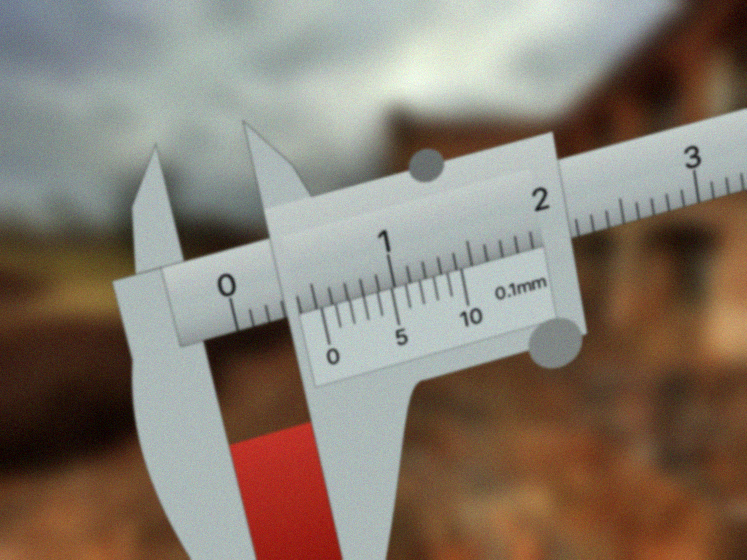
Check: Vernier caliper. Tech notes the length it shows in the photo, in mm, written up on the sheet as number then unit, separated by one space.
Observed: 5.3 mm
